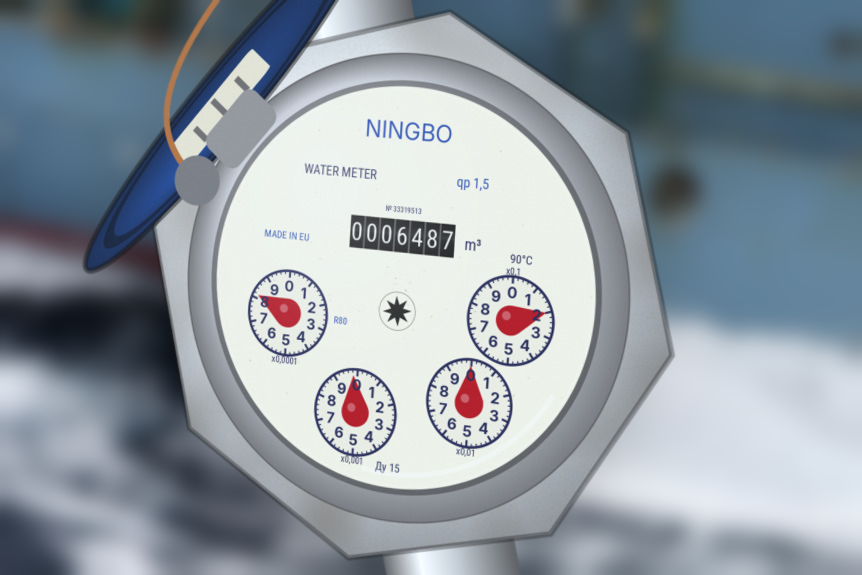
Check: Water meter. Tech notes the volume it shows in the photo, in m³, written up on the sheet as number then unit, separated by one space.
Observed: 6487.1998 m³
